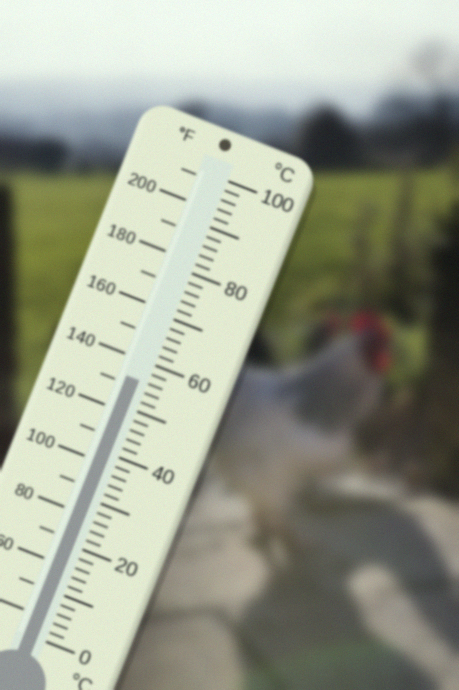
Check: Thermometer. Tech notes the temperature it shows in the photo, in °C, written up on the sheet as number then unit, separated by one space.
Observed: 56 °C
